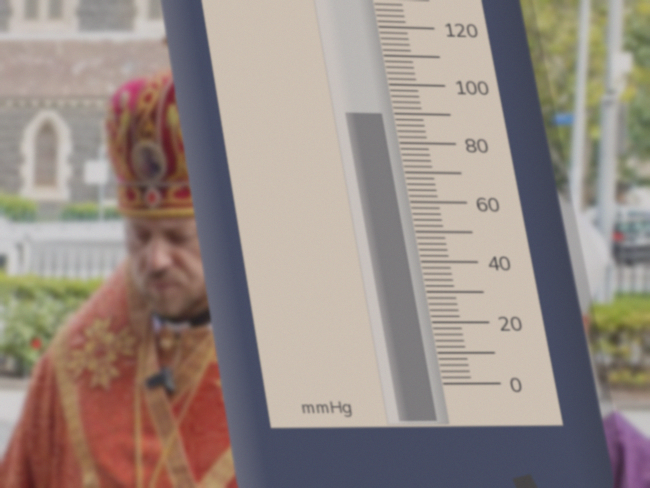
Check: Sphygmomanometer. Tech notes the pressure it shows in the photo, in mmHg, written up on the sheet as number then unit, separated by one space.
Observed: 90 mmHg
